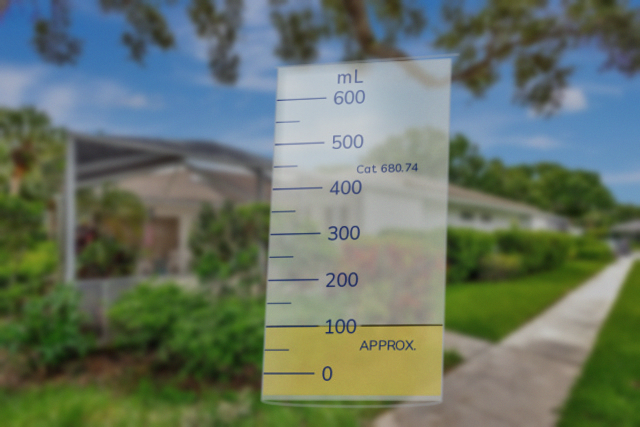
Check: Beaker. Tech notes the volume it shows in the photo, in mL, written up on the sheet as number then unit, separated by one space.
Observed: 100 mL
